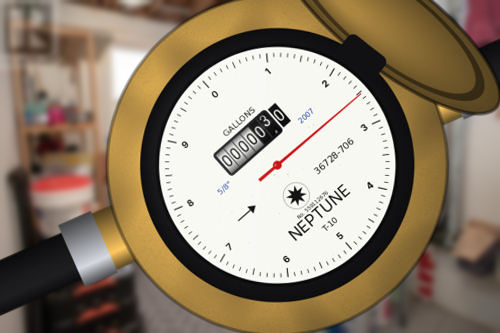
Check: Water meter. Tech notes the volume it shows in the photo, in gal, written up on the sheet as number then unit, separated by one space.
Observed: 32.5 gal
